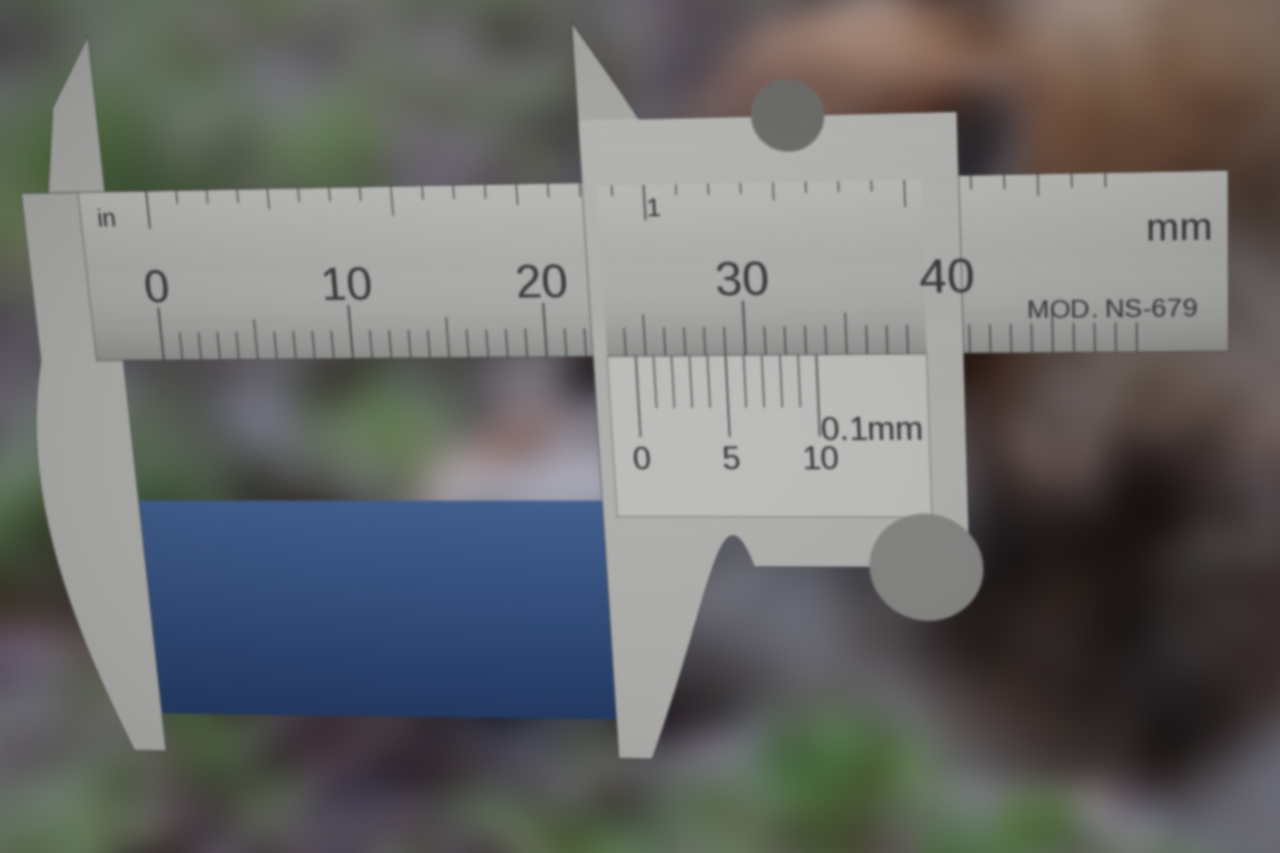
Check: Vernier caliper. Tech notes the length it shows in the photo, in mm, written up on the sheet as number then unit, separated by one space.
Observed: 24.5 mm
